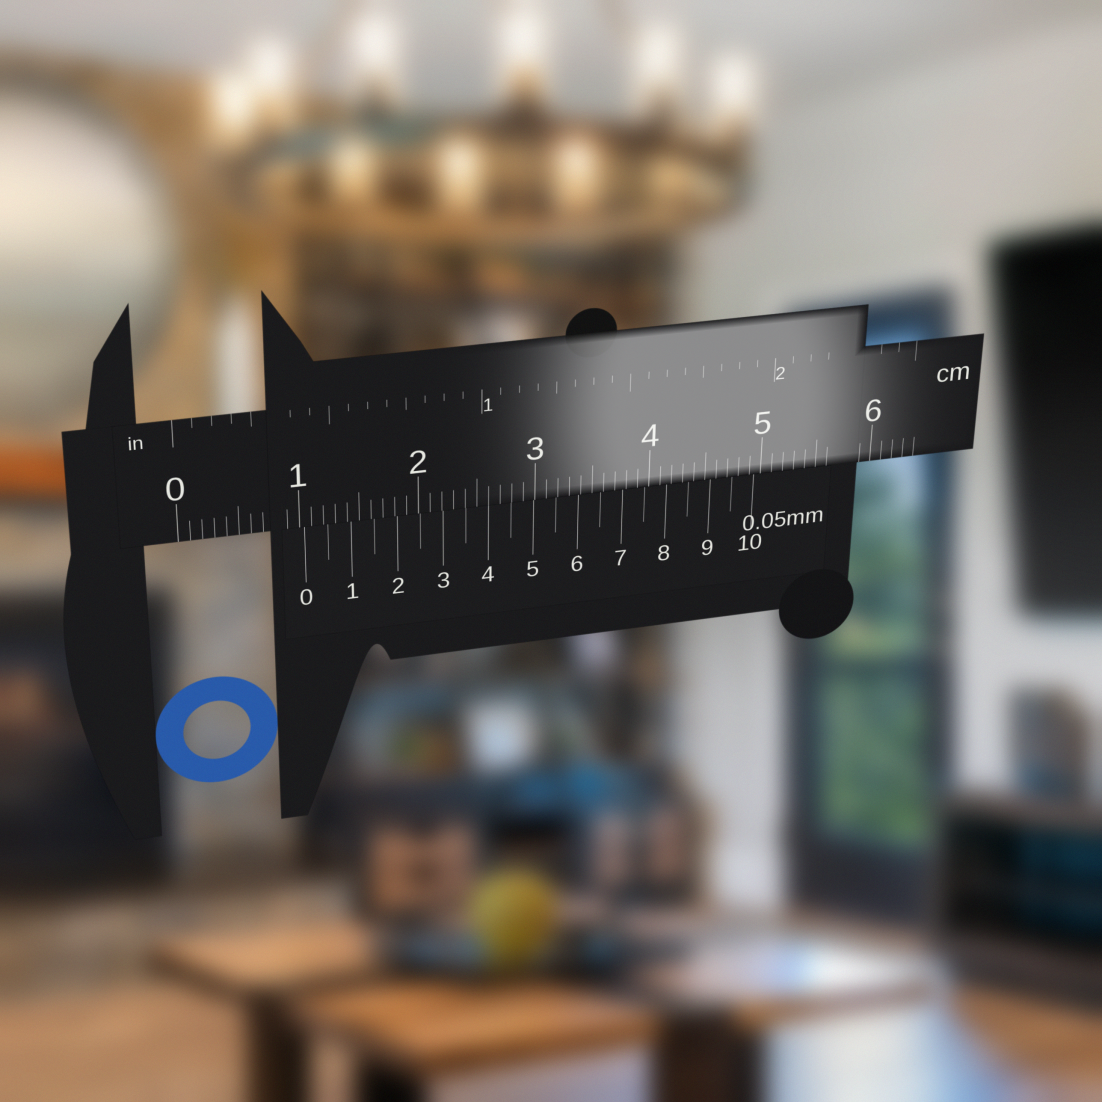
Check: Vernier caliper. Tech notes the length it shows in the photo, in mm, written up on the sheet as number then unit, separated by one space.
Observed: 10.4 mm
